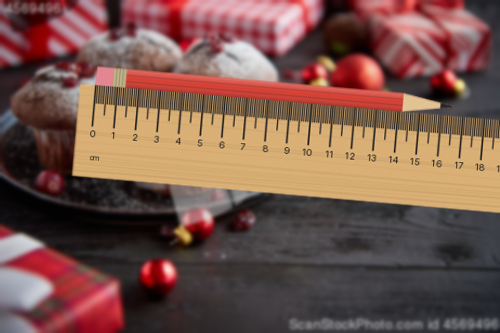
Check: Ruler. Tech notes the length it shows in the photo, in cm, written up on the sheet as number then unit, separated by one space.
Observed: 16.5 cm
